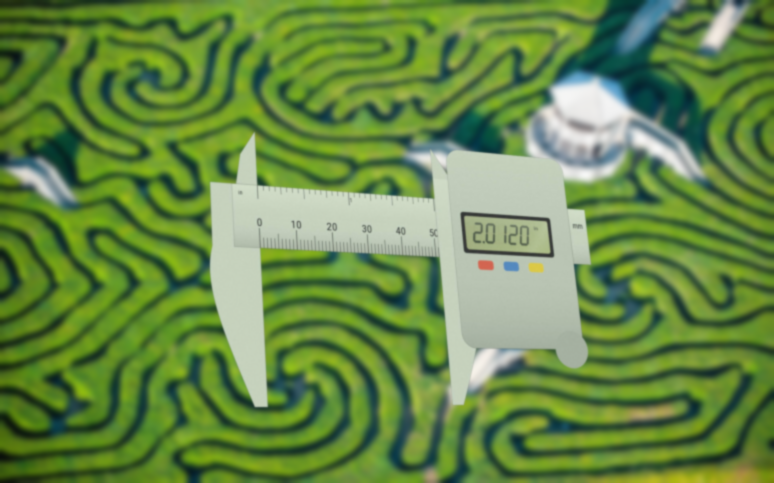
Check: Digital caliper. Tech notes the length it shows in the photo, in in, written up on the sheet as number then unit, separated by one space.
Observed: 2.0120 in
